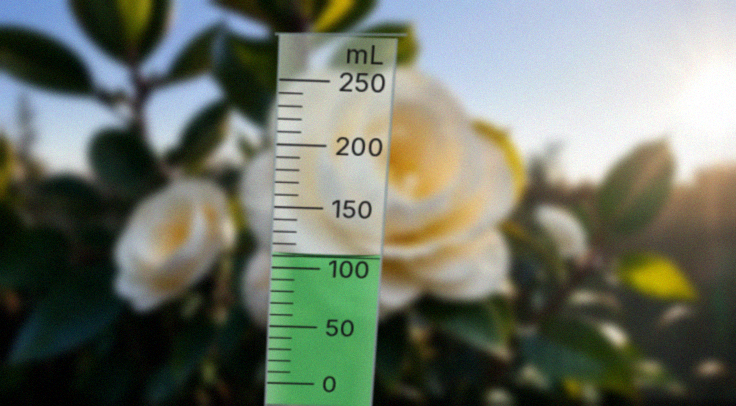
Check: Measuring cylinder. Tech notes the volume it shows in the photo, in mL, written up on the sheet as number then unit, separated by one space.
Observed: 110 mL
